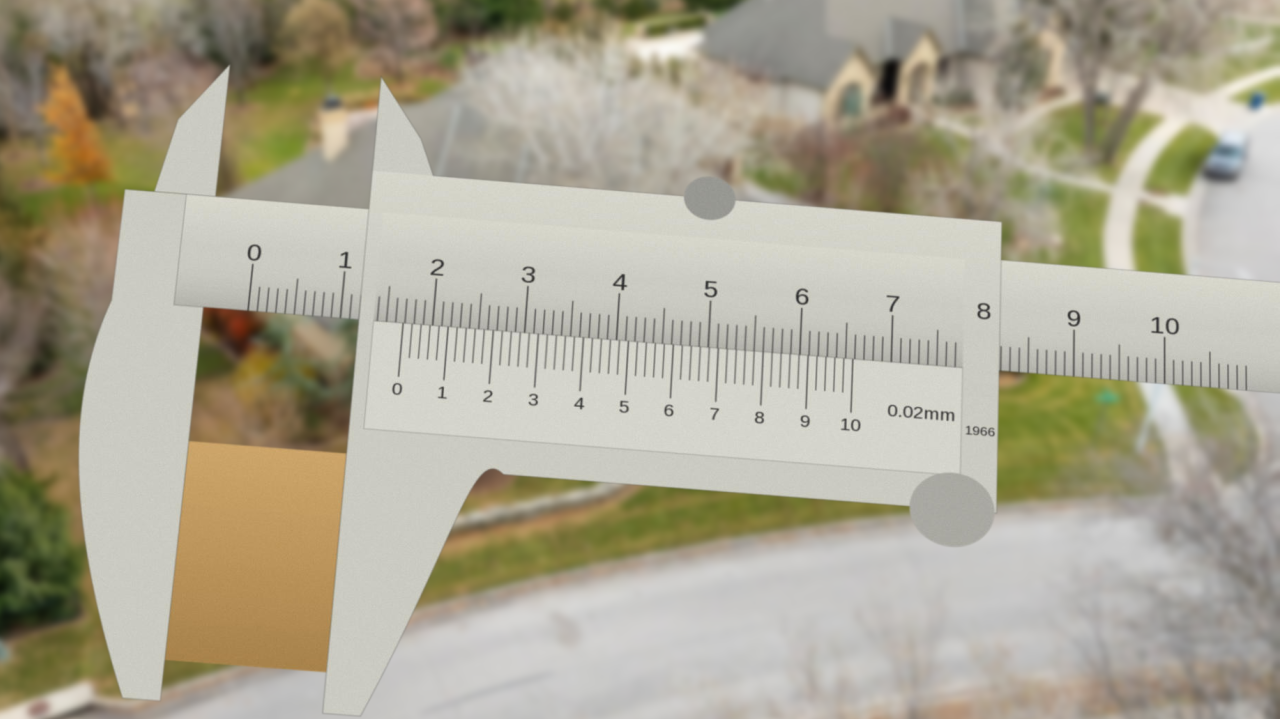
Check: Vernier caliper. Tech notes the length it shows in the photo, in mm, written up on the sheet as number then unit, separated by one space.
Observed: 16.8 mm
